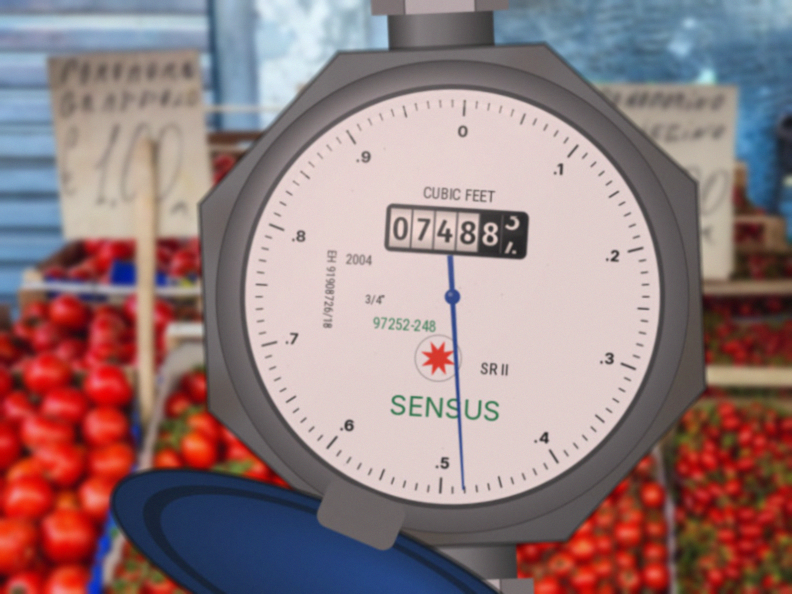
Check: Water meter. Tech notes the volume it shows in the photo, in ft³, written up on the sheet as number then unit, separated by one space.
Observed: 74883.48 ft³
